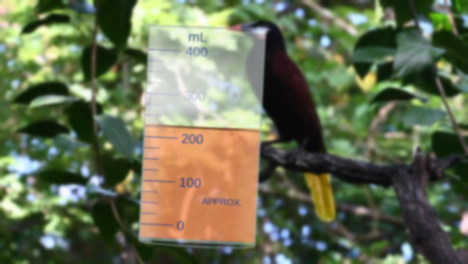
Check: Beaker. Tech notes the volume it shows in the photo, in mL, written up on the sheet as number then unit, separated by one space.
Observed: 225 mL
